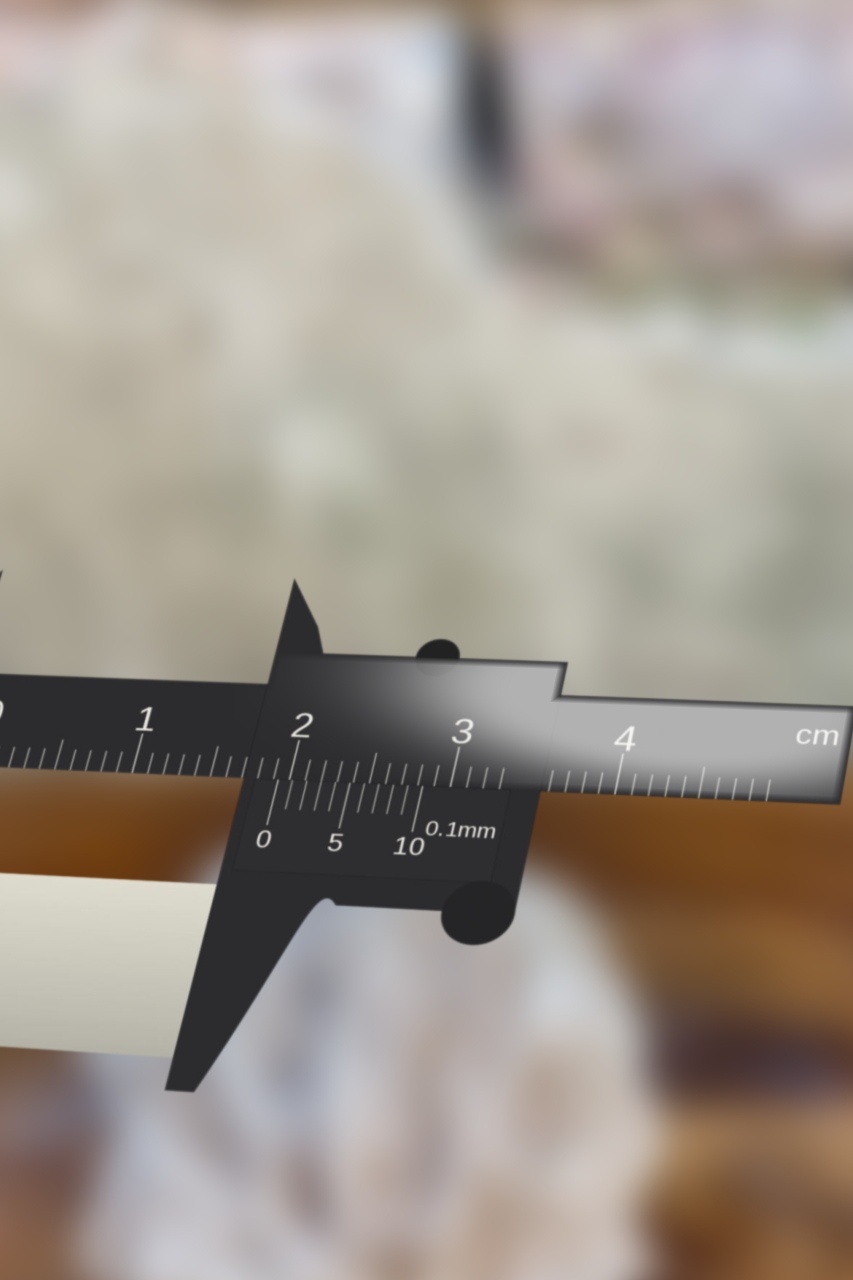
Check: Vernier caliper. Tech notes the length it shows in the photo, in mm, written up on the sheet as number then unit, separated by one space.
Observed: 19.3 mm
